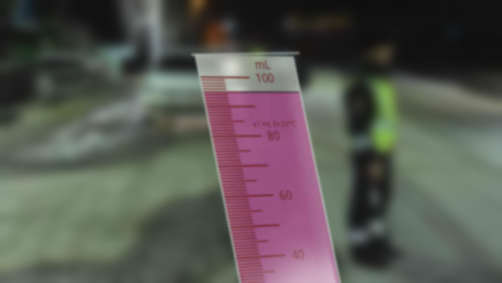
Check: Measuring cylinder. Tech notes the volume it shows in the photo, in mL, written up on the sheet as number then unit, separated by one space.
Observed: 95 mL
